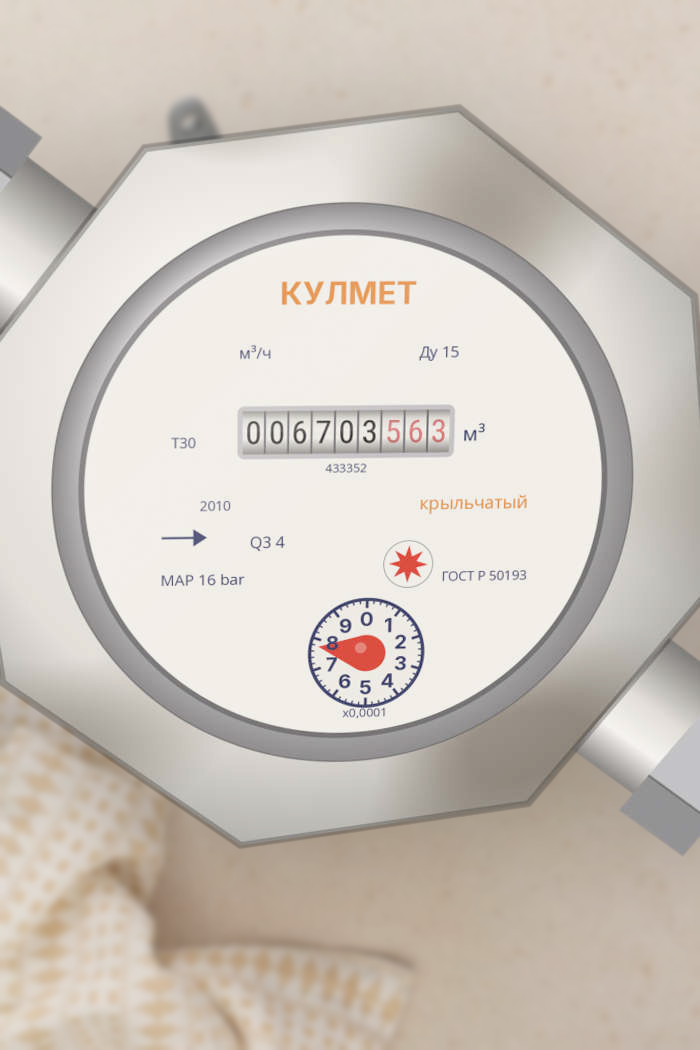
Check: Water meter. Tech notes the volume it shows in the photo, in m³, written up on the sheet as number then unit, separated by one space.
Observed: 6703.5637 m³
